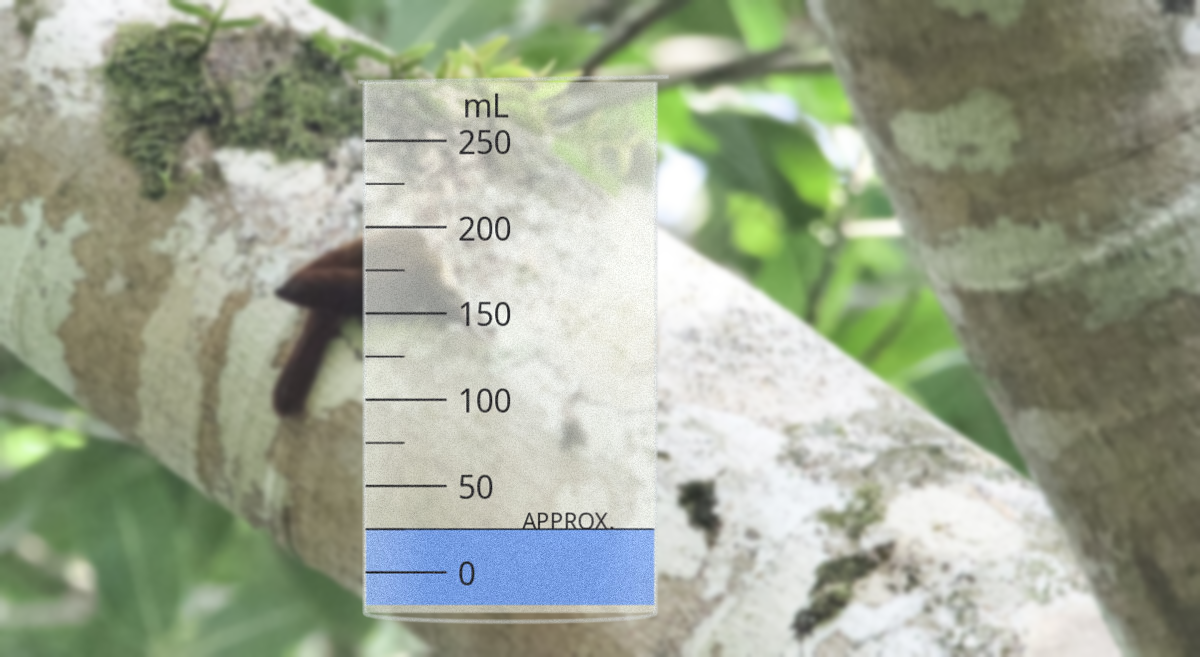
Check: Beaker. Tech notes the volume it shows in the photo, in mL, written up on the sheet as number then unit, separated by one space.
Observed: 25 mL
